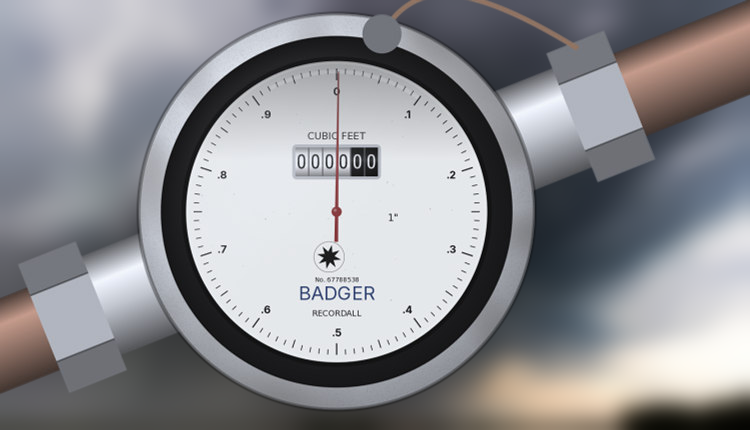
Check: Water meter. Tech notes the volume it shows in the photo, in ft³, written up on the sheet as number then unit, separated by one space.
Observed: 0.00 ft³
